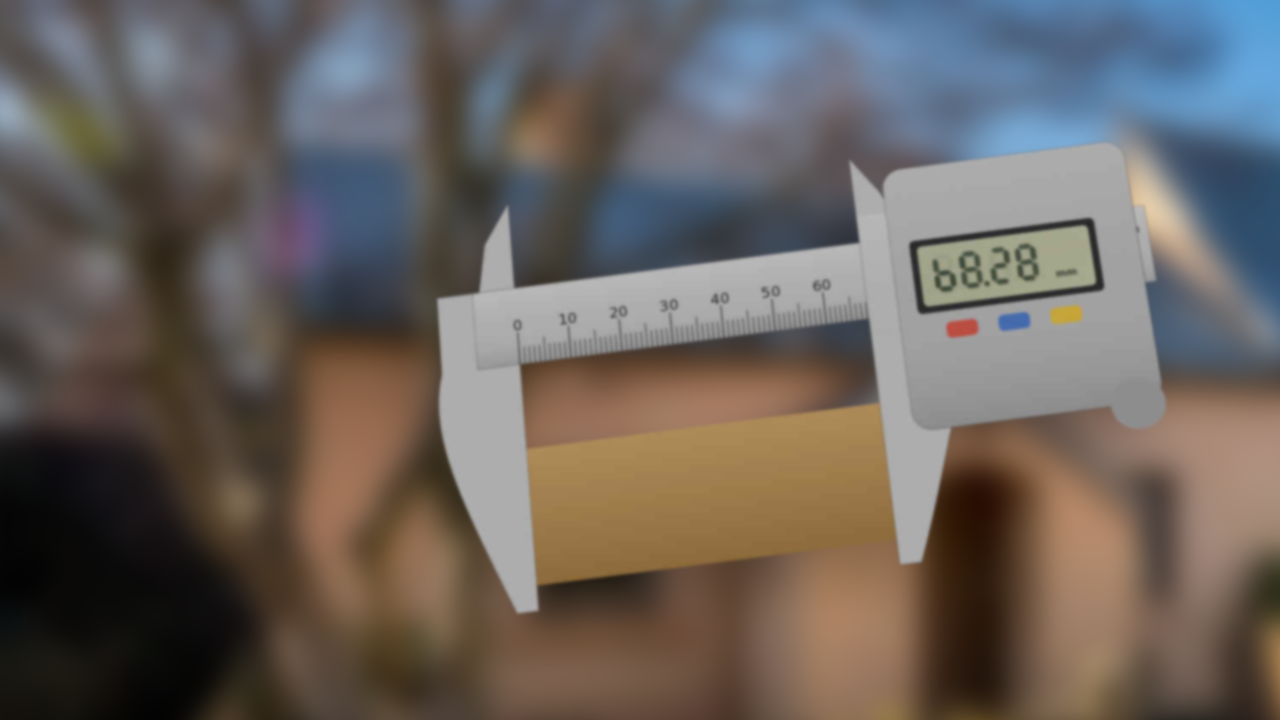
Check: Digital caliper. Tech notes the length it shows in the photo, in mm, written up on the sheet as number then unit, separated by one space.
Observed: 68.28 mm
